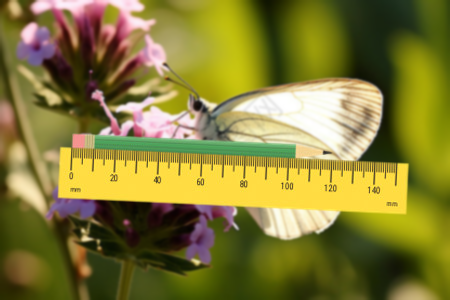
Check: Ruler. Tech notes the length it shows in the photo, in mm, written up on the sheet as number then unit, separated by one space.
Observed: 120 mm
